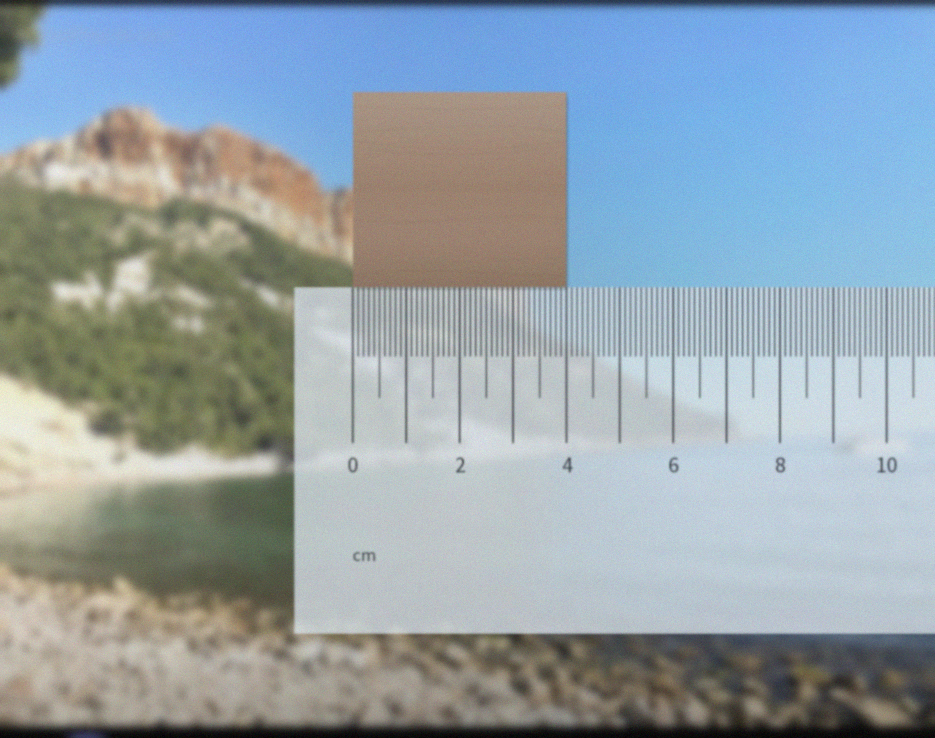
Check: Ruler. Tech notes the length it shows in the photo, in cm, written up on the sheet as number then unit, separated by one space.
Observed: 4 cm
